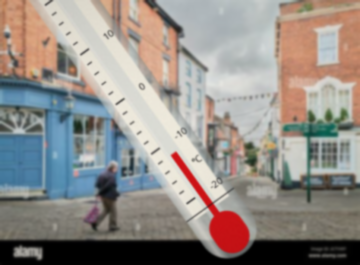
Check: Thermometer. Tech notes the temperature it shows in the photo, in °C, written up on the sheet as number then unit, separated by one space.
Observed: -12 °C
